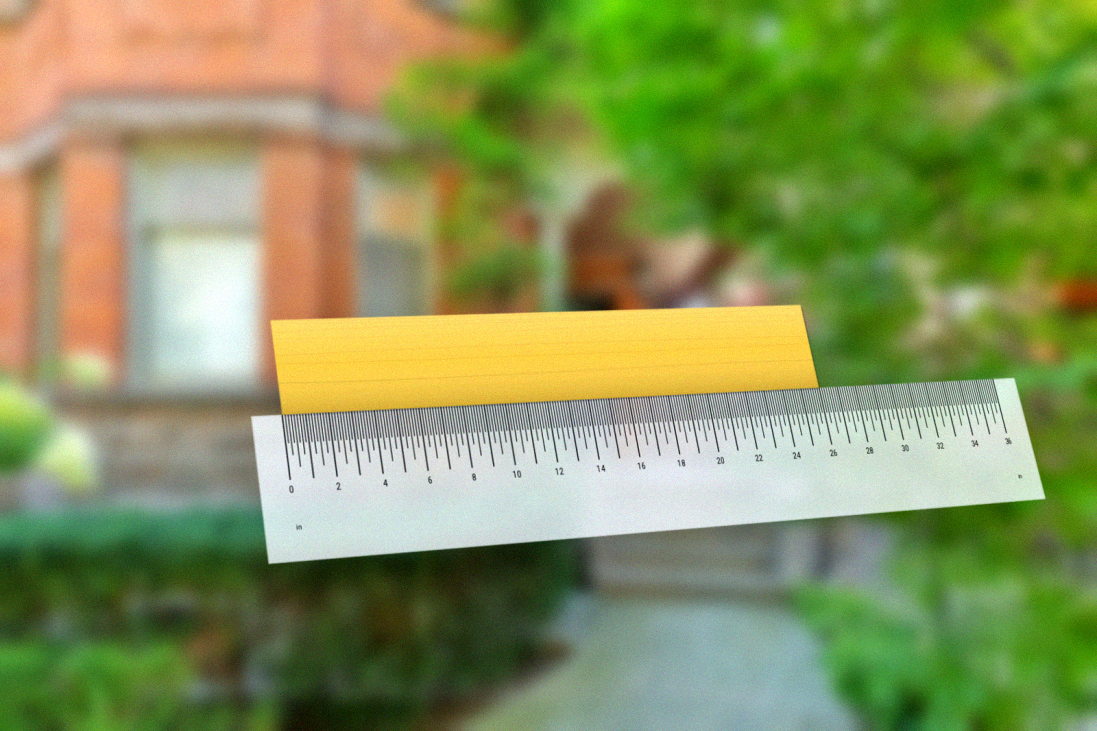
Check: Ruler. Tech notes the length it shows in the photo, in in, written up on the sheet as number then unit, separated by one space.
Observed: 26 in
